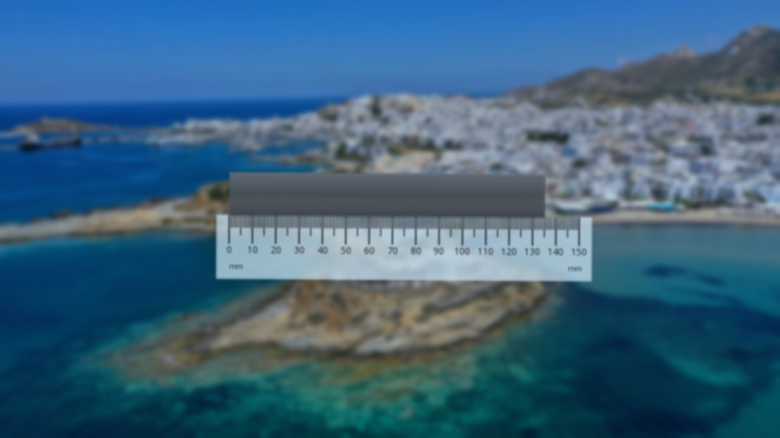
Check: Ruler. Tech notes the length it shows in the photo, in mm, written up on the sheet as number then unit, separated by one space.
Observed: 135 mm
